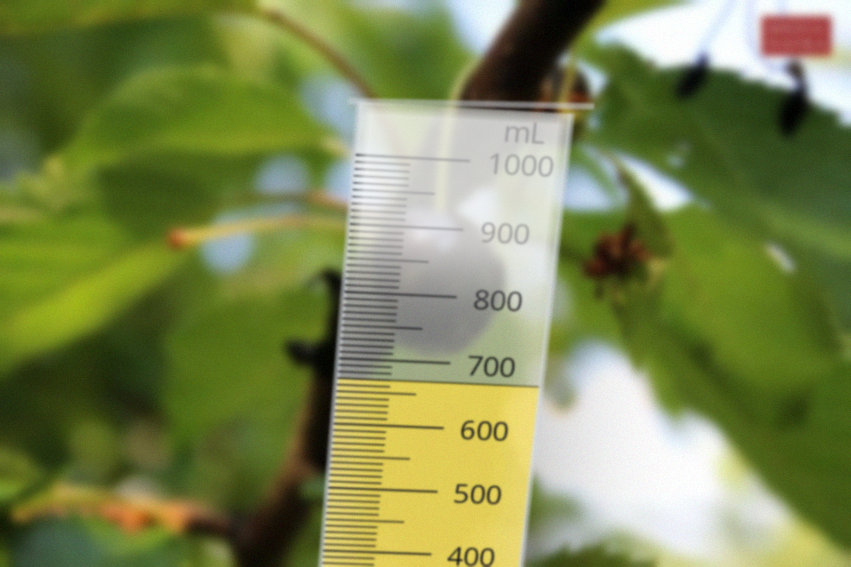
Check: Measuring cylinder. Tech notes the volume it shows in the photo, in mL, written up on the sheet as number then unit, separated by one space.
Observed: 670 mL
